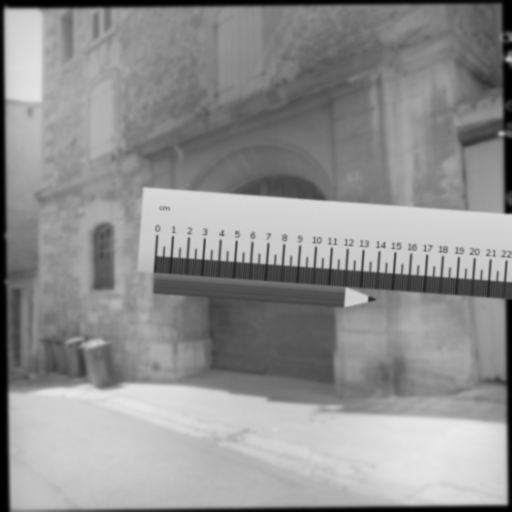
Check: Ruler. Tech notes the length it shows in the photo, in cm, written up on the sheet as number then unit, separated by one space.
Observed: 14 cm
